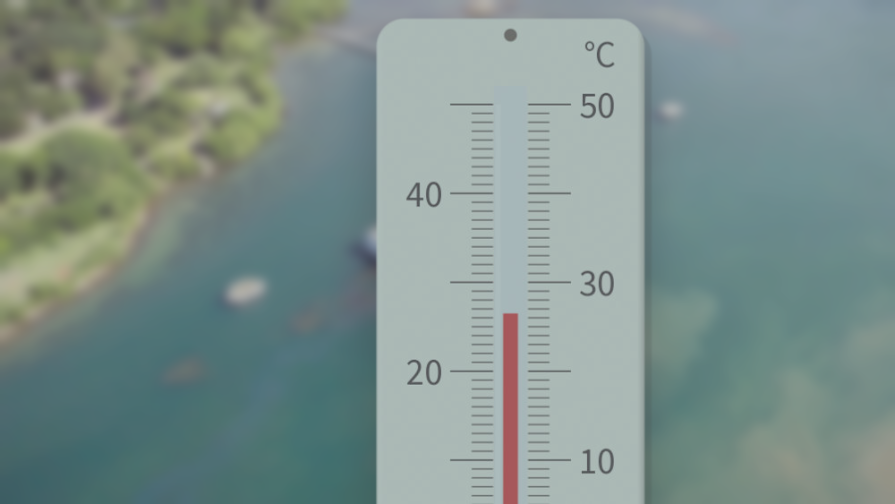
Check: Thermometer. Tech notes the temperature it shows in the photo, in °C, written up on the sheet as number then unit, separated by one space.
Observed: 26.5 °C
